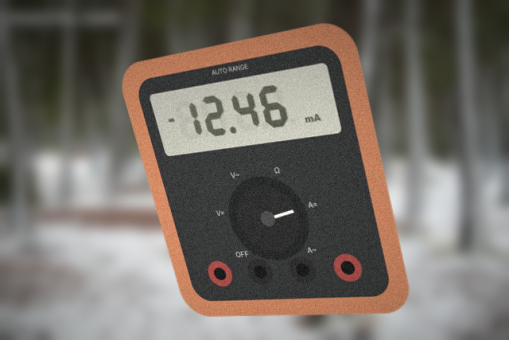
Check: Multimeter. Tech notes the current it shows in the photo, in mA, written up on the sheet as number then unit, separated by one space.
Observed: -12.46 mA
